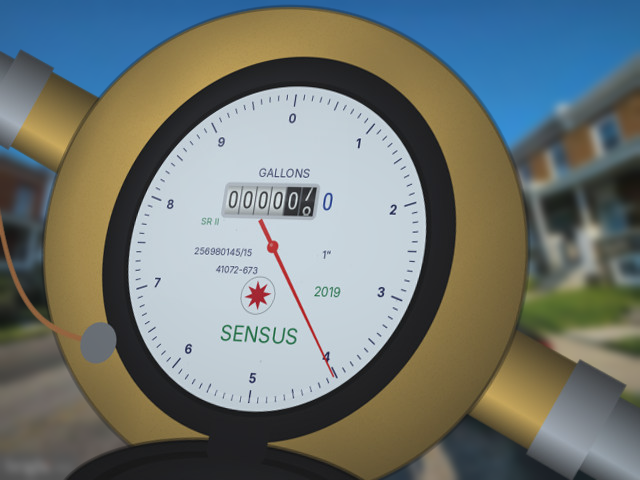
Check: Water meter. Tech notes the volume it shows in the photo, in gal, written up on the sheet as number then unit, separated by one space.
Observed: 74.0 gal
